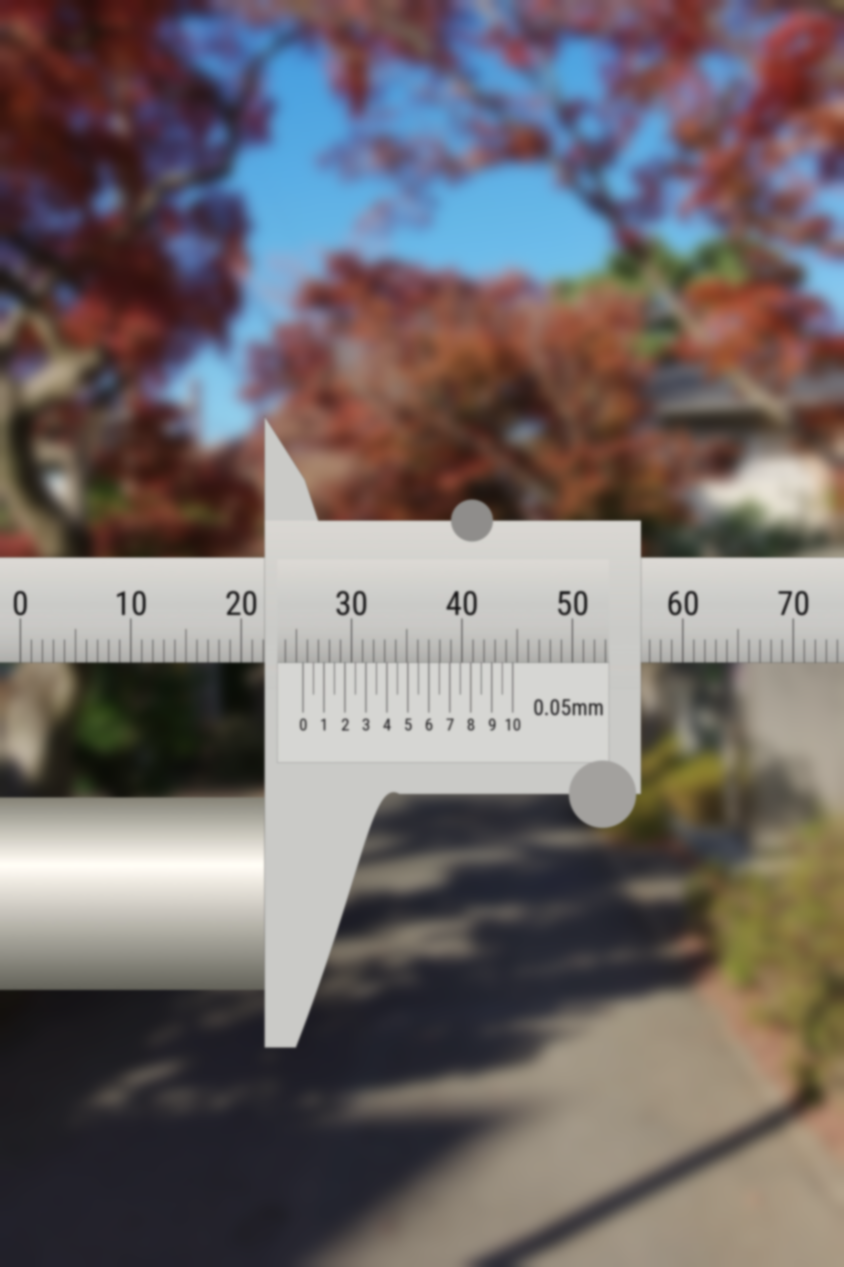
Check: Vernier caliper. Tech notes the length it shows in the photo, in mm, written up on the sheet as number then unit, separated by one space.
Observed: 25.6 mm
